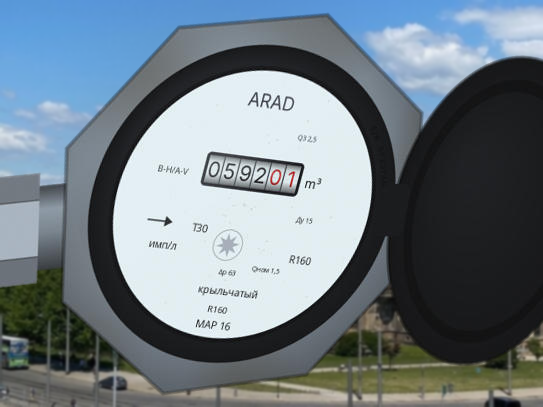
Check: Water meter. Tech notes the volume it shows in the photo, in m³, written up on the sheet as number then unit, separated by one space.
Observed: 592.01 m³
